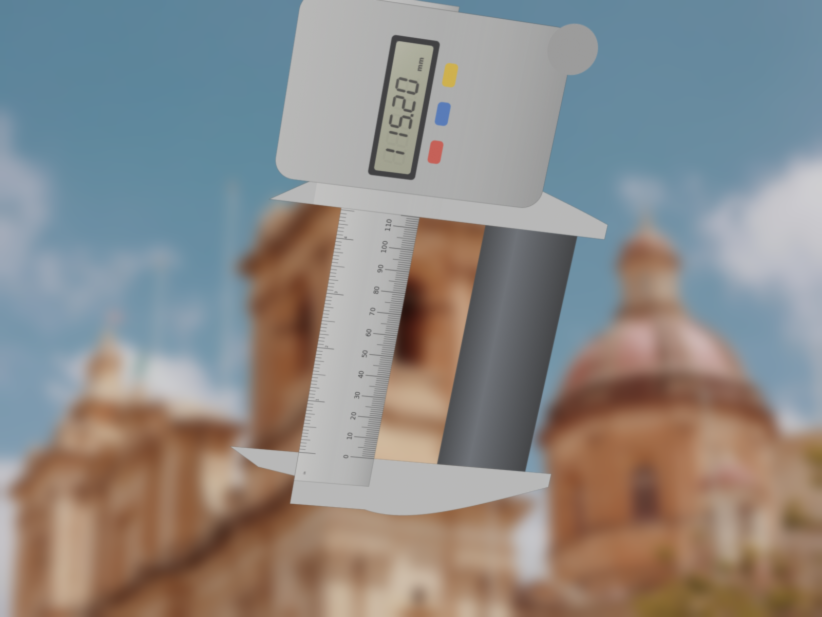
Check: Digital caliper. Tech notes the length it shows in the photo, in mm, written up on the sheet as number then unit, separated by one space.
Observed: 115.20 mm
